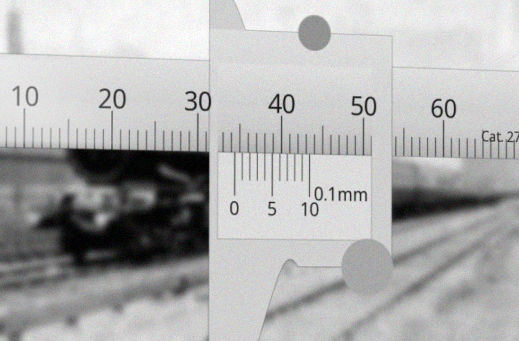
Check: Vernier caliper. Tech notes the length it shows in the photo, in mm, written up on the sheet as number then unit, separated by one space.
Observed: 34.4 mm
